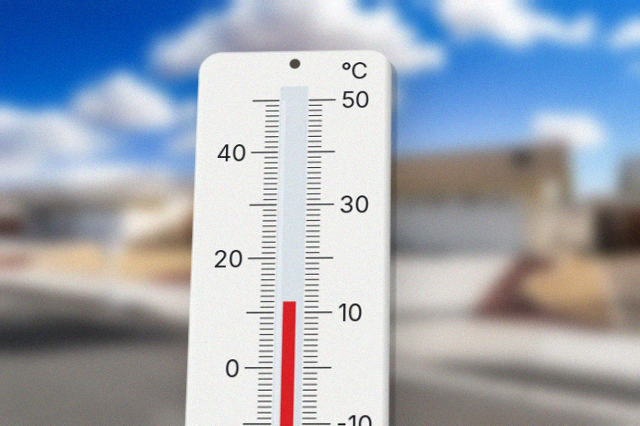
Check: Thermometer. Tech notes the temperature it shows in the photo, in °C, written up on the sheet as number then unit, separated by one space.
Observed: 12 °C
